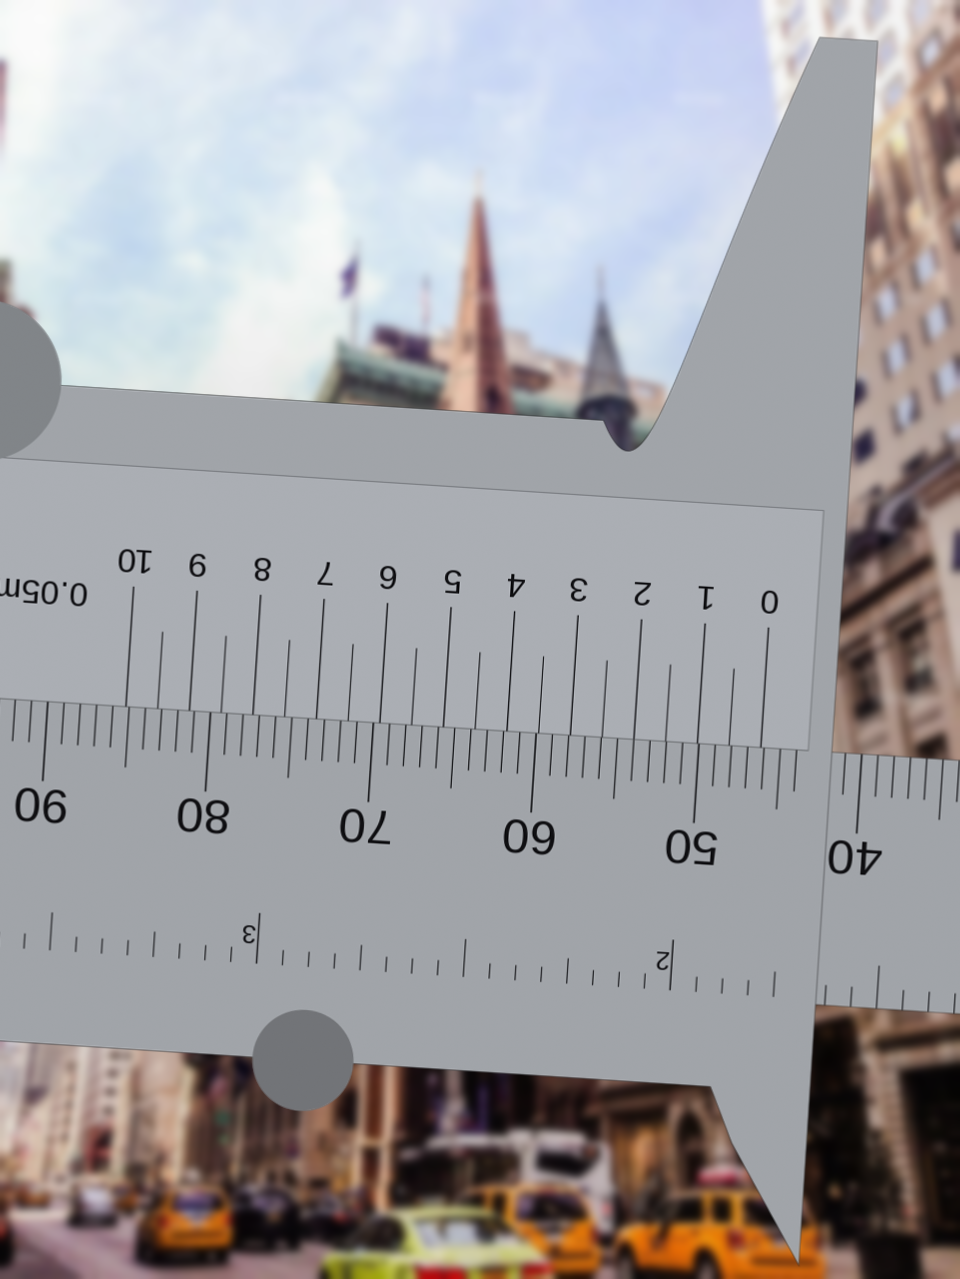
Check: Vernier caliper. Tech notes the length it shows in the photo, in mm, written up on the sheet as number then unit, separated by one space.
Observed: 46.2 mm
